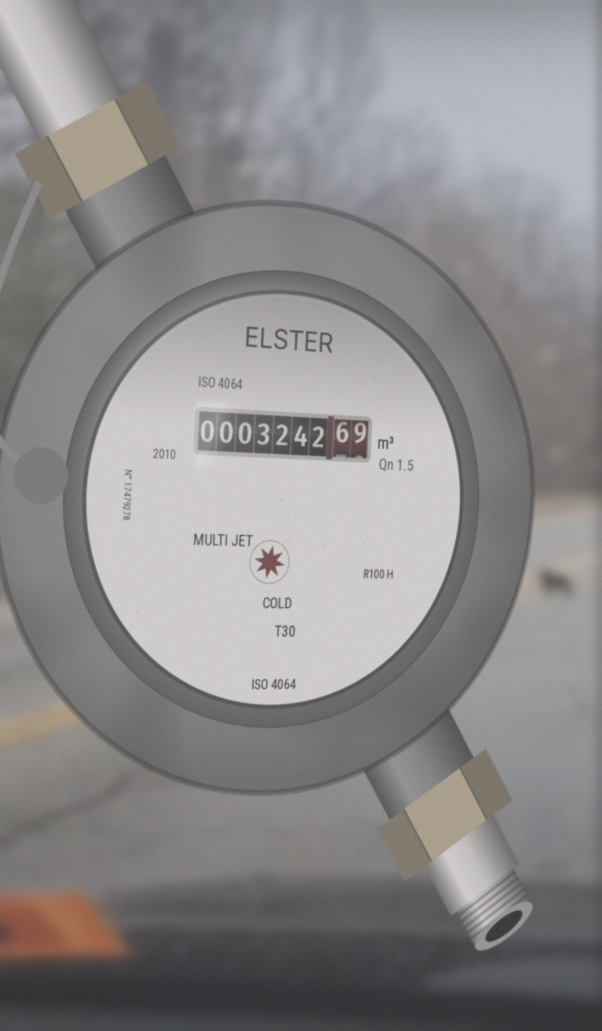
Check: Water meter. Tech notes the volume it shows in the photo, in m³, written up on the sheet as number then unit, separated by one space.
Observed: 3242.69 m³
